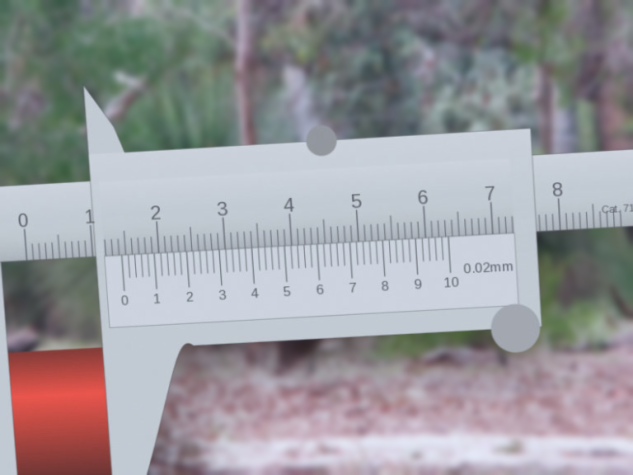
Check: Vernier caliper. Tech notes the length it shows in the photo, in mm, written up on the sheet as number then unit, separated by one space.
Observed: 14.4 mm
